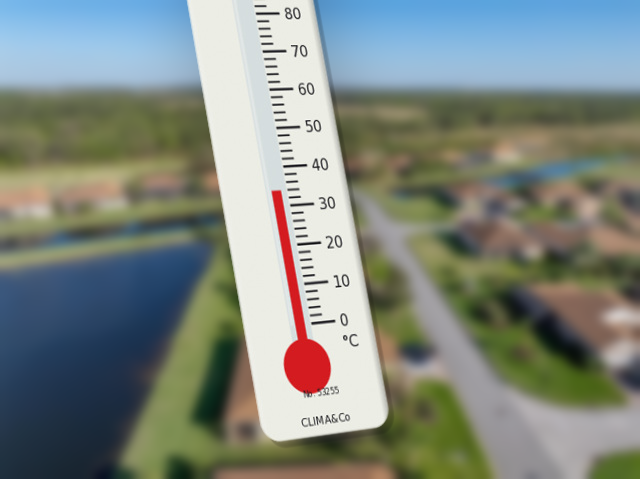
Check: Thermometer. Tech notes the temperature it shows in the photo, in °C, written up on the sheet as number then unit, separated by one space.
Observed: 34 °C
